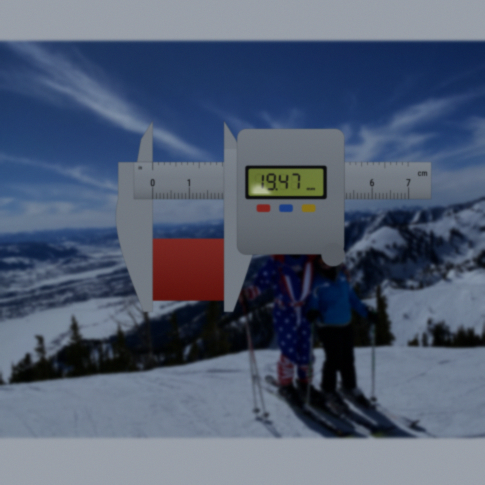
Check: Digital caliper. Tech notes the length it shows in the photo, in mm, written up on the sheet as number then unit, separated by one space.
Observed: 19.47 mm
